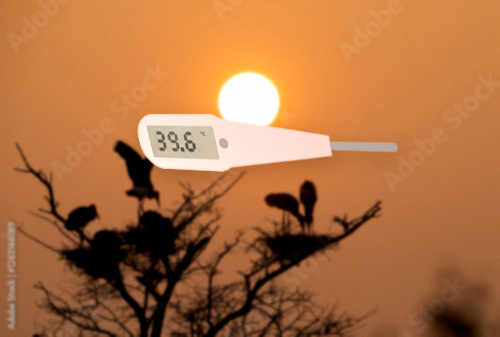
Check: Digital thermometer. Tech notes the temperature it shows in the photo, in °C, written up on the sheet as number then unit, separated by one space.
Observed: 39.6 °C
